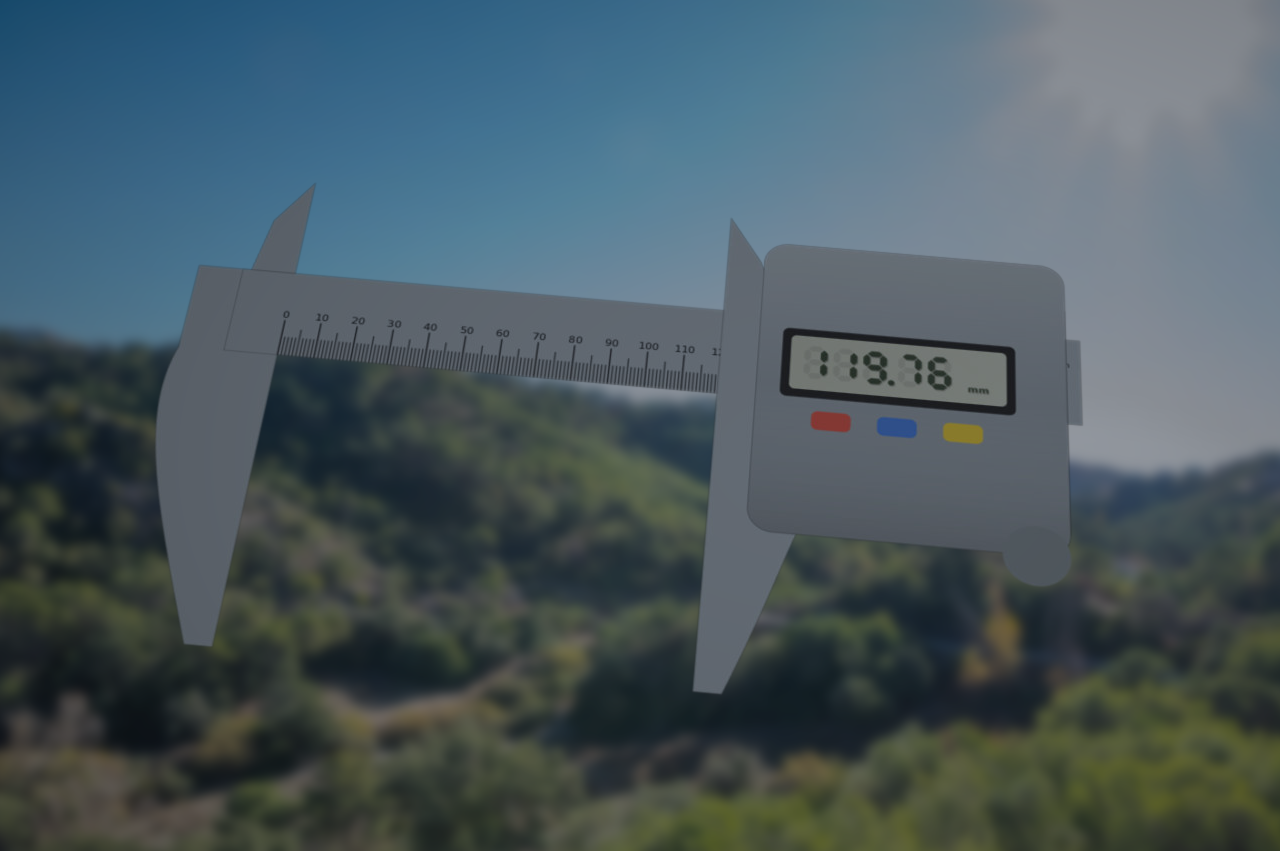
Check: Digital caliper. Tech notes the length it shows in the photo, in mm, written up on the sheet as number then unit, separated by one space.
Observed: 119.76 mm
